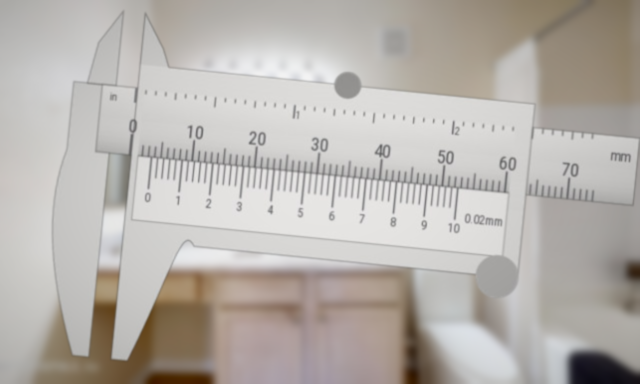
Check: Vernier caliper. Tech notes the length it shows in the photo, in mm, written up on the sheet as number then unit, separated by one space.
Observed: 3.5 mm
